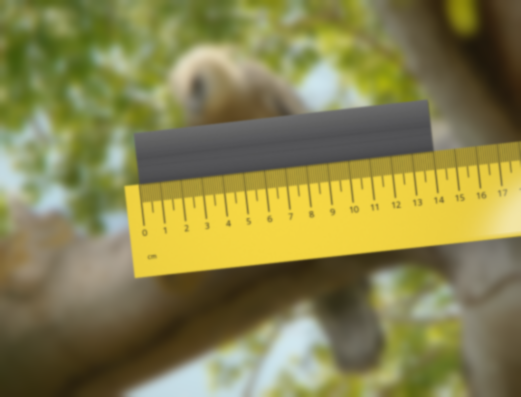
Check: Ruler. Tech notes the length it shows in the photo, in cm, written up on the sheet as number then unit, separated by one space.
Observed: 14 cm
